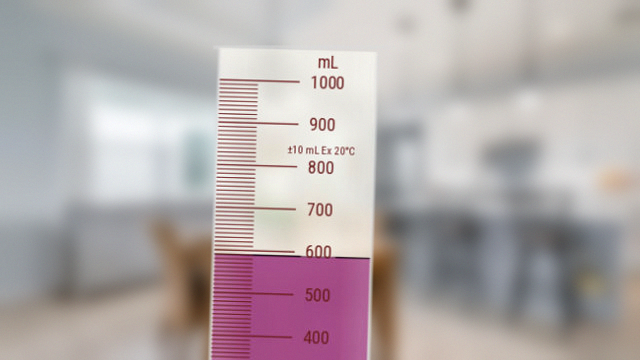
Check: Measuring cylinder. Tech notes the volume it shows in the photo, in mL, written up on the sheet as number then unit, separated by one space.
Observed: 590 mL
